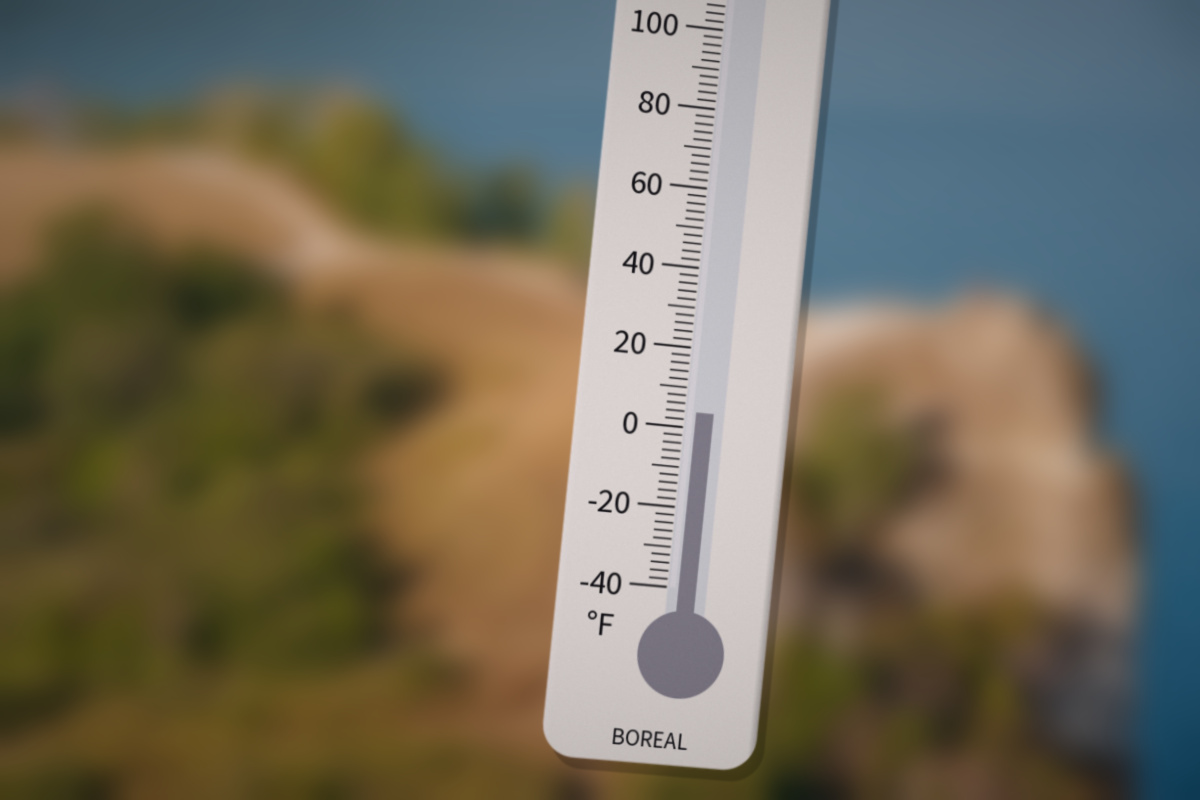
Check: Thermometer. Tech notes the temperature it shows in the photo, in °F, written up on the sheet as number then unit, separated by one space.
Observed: 4 °F
